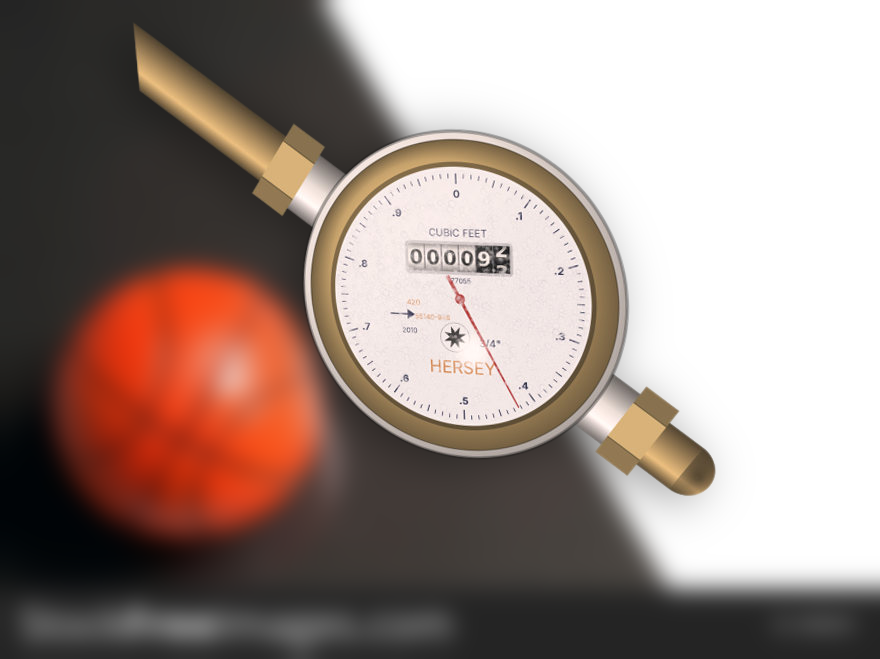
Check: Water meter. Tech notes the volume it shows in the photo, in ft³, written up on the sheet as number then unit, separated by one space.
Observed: 92.42 ft³
